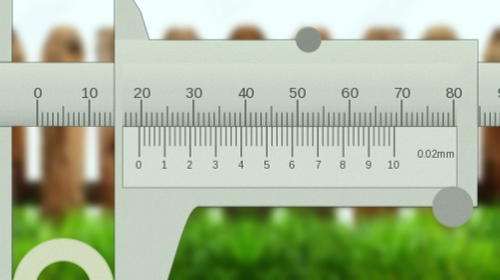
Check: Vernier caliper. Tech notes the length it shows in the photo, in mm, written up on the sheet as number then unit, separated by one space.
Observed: 19.6 mm
